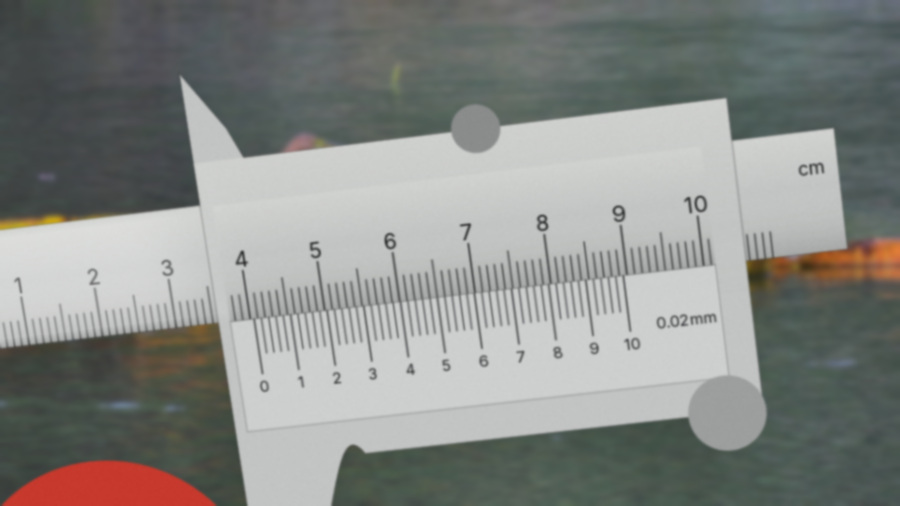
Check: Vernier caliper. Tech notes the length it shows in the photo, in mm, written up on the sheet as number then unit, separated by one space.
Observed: 40.5 mm
